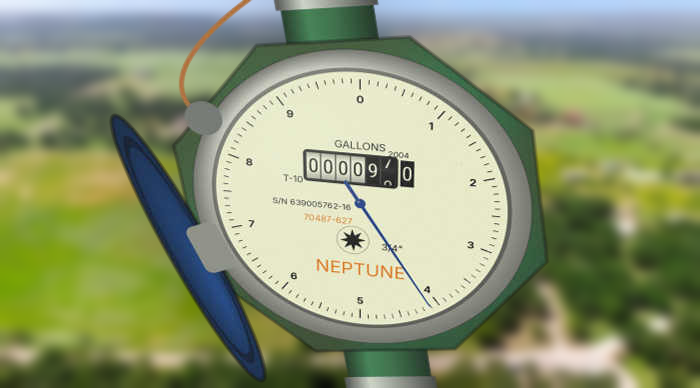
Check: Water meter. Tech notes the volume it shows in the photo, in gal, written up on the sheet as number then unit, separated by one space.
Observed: 974.1 gal
